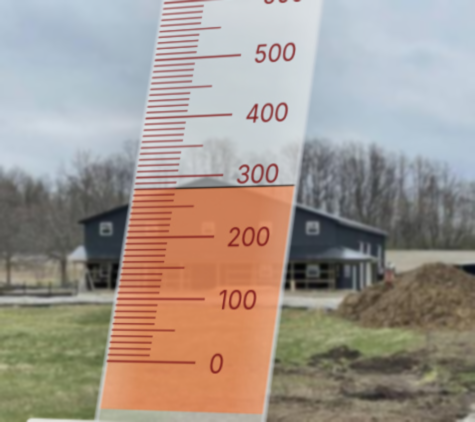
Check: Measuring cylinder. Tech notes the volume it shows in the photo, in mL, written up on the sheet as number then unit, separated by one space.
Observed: 280 mL
